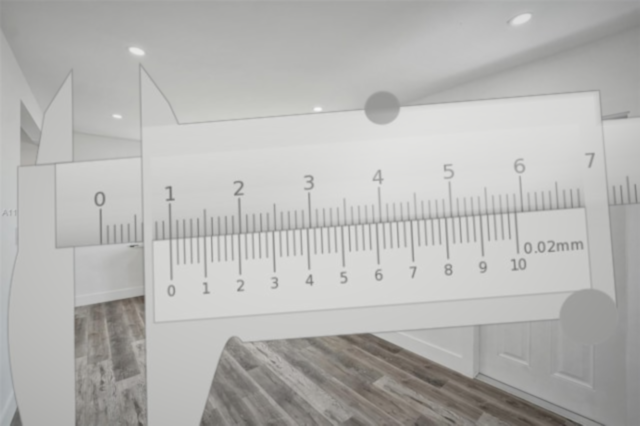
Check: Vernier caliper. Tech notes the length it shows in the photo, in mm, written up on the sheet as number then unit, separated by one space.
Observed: 10.0 mm
